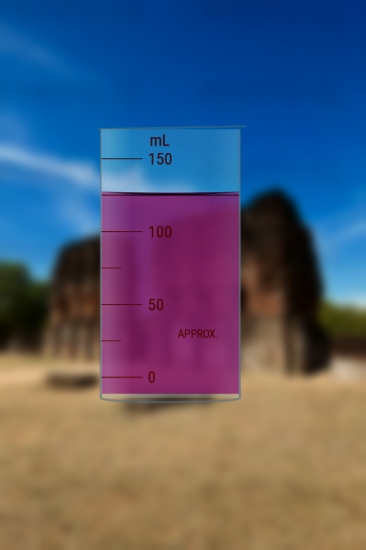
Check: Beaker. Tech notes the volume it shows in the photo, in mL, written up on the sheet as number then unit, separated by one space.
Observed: 125 mL
